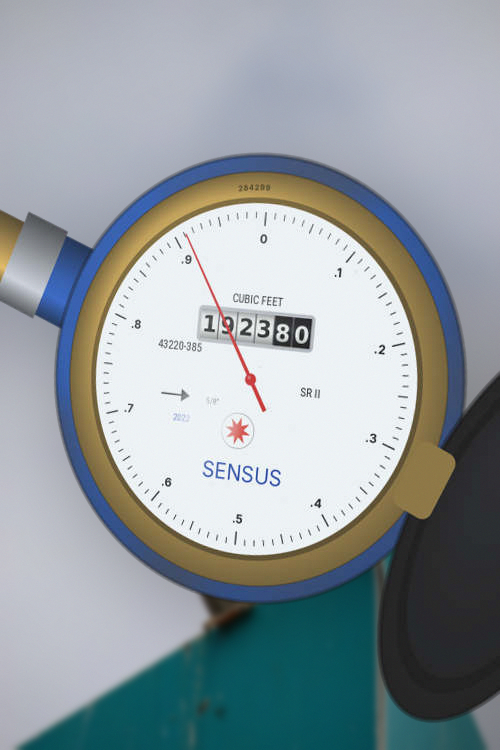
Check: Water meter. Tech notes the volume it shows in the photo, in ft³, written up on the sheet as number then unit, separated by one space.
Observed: 192379.91 ft³
